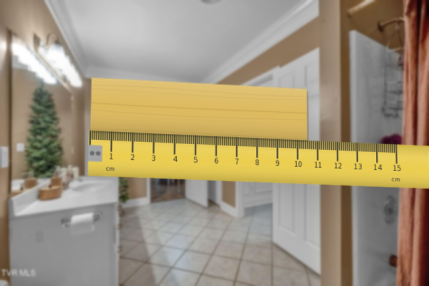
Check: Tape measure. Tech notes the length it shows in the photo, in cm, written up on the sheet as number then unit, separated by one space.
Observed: 10.5 cm
